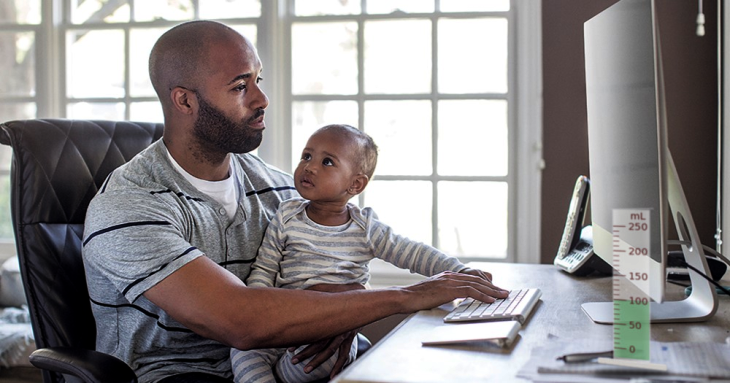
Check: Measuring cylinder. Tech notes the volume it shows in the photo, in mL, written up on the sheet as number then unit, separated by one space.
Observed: 100 mL
